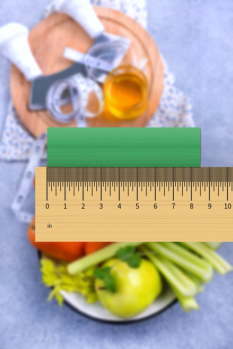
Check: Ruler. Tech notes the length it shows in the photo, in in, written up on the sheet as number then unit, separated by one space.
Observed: 8.5 in
